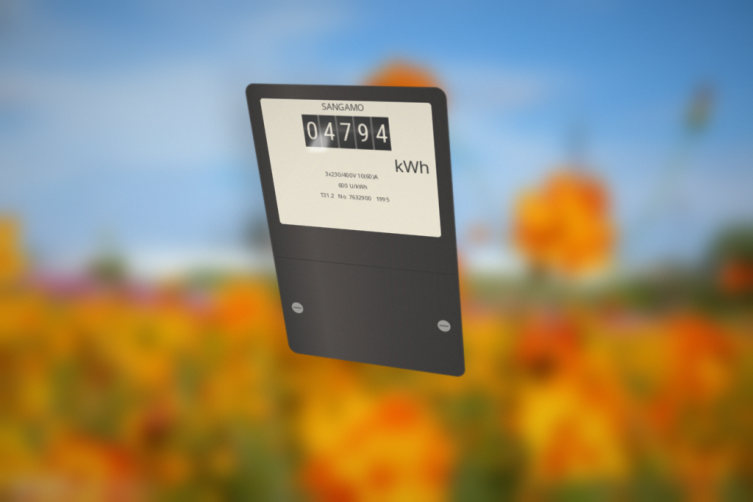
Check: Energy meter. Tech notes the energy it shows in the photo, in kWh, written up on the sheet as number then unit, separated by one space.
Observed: 4794 kWh
